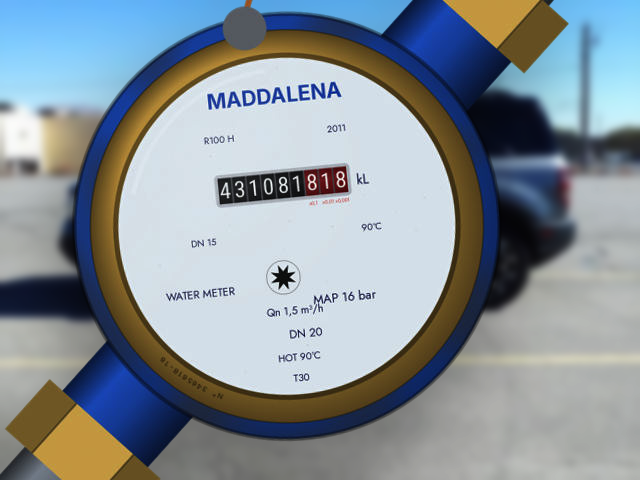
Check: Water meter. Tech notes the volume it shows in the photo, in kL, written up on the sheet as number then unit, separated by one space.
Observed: 431081.818 kL
